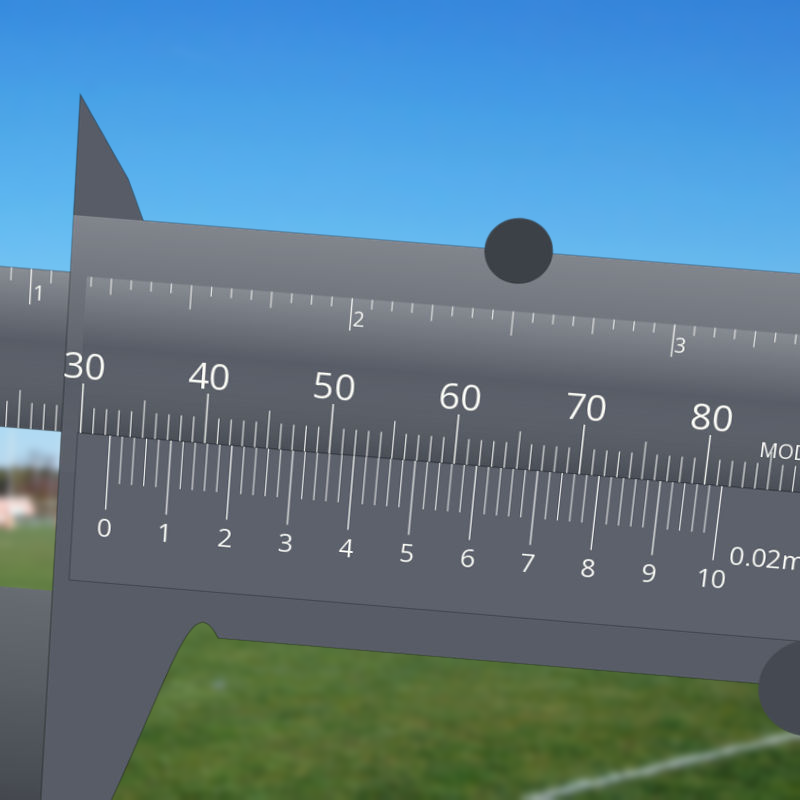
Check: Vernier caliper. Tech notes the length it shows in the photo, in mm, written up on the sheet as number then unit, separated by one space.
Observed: 32.4 mm
